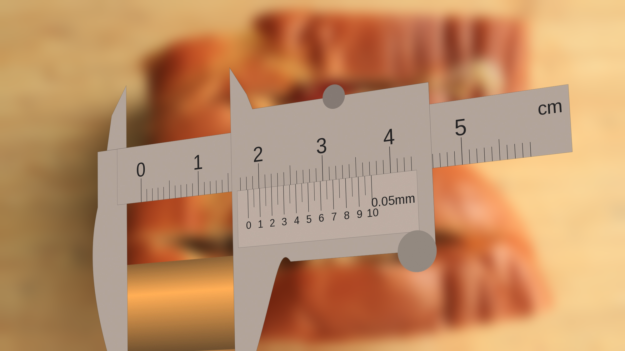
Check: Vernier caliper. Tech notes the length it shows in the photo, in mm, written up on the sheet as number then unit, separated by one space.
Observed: 18.2 mm
